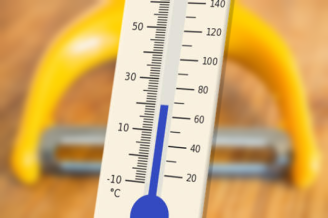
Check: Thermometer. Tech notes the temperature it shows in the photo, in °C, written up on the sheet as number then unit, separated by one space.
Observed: 20 °C
